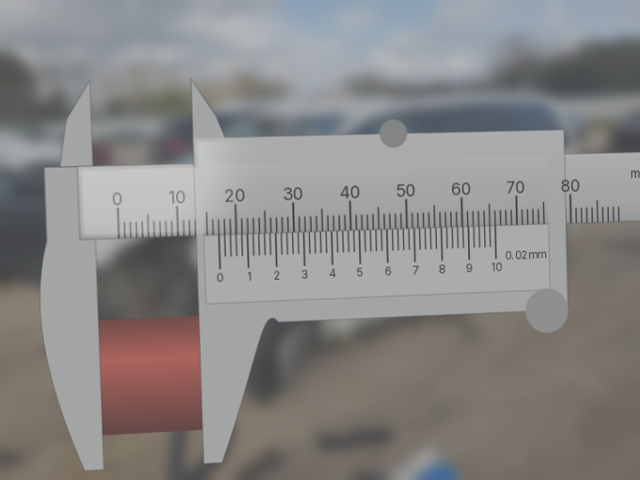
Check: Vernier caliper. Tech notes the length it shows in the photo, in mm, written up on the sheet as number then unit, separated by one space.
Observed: 17.0 mm
